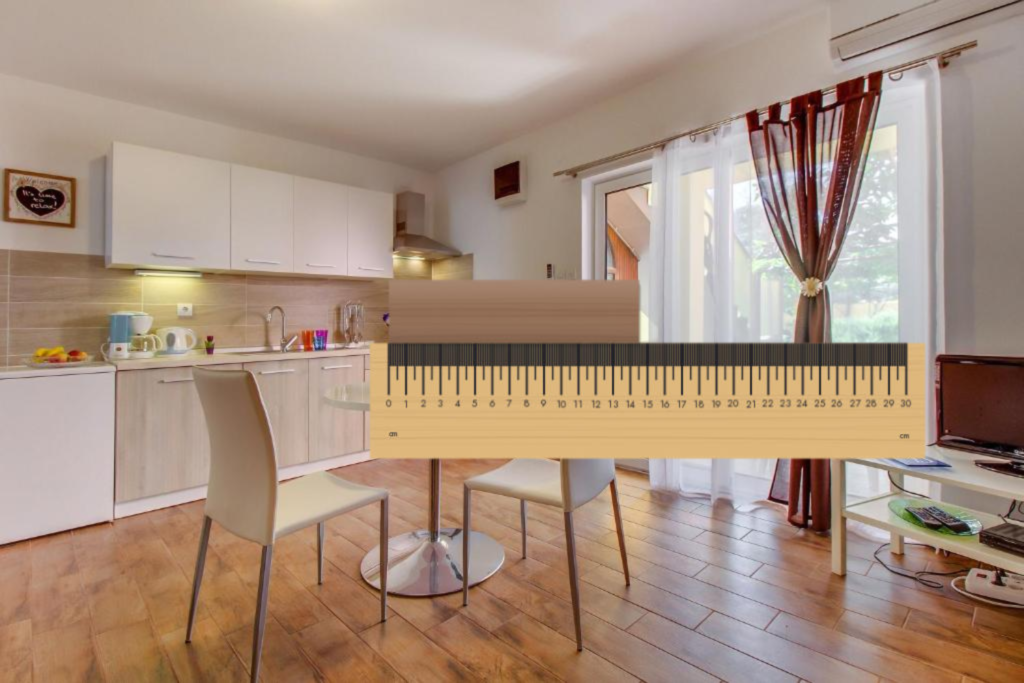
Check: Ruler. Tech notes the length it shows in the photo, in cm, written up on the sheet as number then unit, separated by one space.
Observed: 14.5 cm
